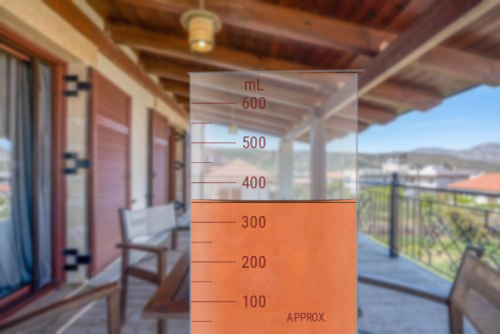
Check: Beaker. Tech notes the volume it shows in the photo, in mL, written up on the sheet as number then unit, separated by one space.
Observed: 350 mL
